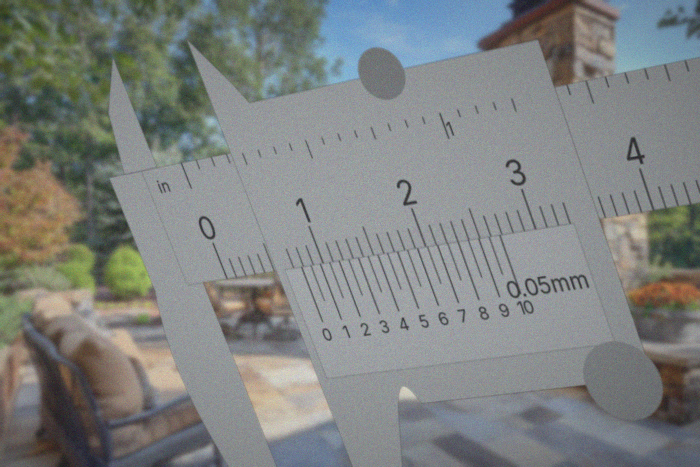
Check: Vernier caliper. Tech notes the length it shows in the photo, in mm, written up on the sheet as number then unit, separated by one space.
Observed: 7.8 mm
